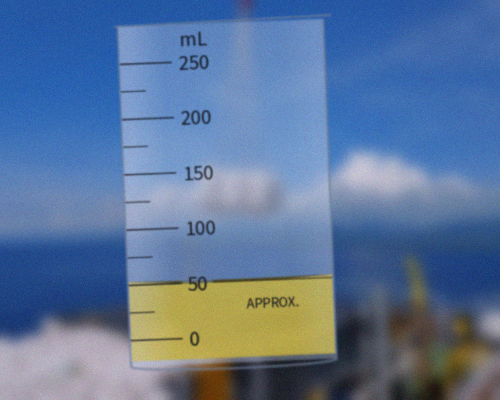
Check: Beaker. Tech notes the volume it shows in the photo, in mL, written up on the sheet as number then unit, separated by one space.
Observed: 50 mL
